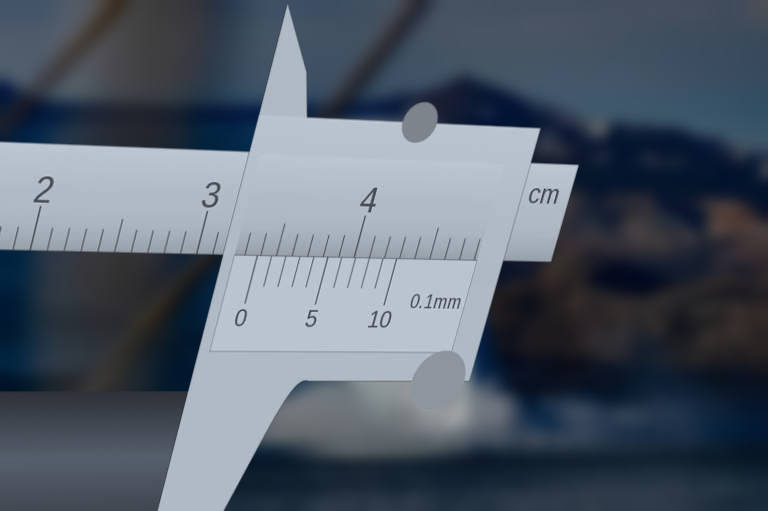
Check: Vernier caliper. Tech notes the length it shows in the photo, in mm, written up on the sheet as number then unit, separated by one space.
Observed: 33.8 mm
